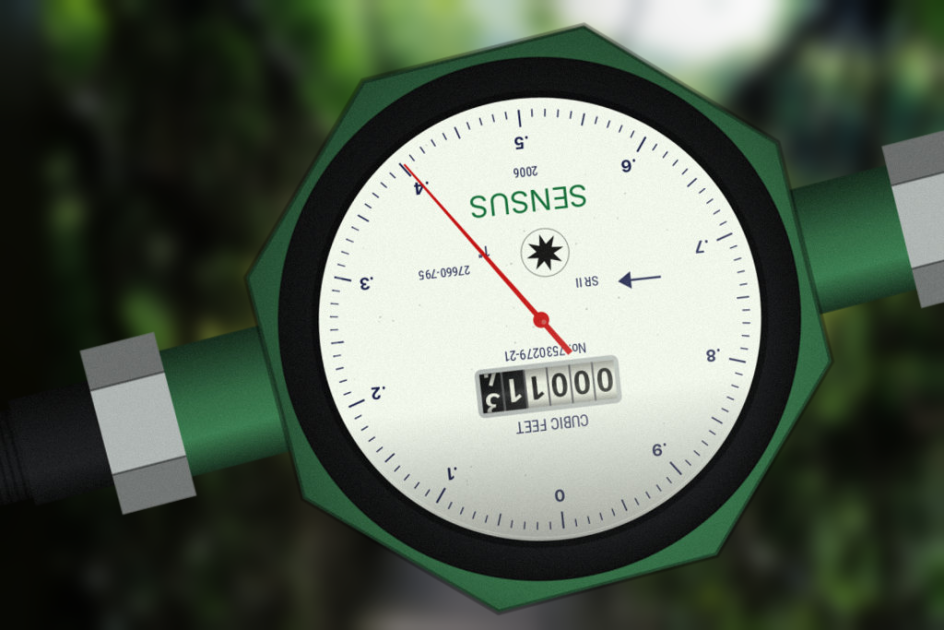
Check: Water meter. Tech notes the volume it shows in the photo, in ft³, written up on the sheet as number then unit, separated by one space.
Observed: 113.40 ft³
